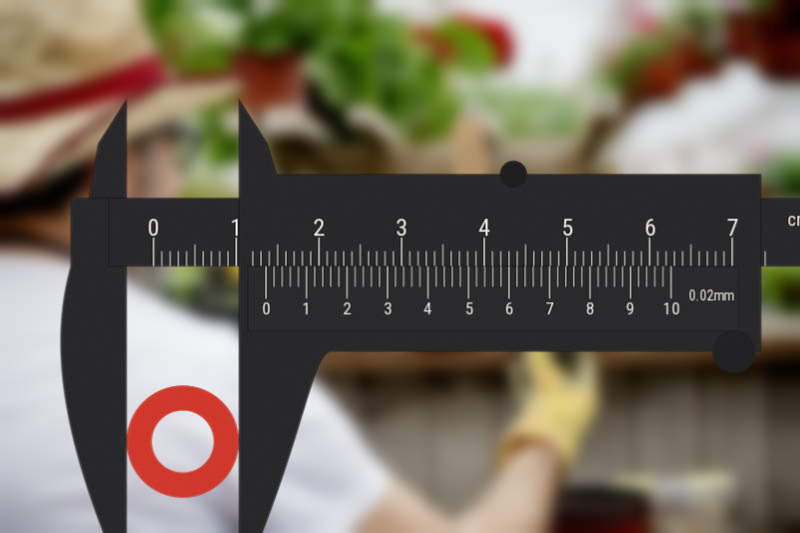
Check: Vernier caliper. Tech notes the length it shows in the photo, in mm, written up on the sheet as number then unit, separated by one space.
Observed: 13.6 mm
